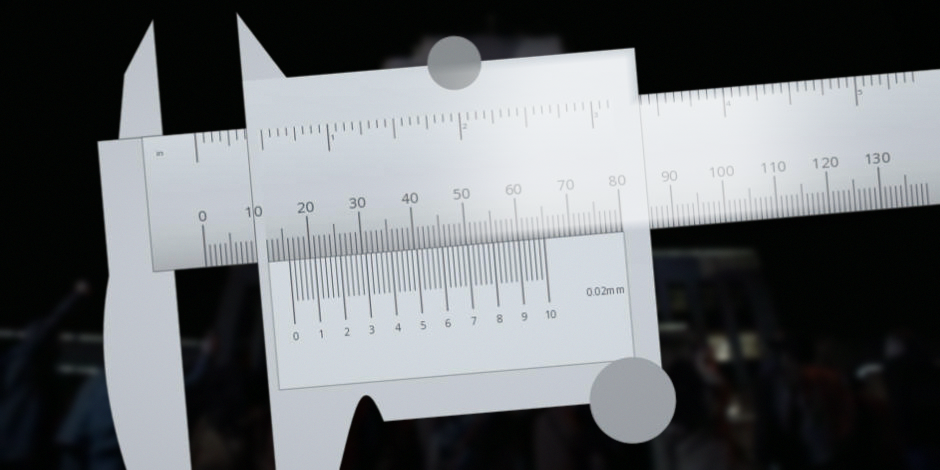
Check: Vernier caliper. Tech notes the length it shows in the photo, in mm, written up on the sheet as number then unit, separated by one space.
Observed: 16.0 mm
